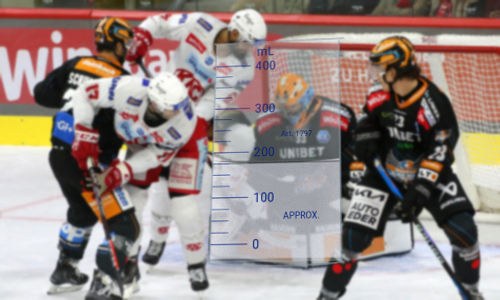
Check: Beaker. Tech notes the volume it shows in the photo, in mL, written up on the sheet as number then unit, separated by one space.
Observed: 175 mL
